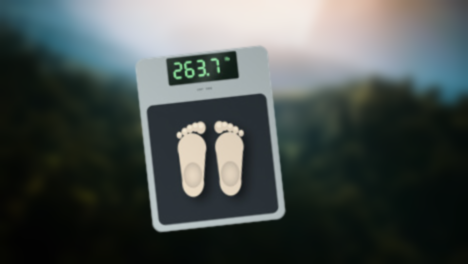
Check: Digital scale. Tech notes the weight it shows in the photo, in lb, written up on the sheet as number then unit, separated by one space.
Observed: 263.7 lb
